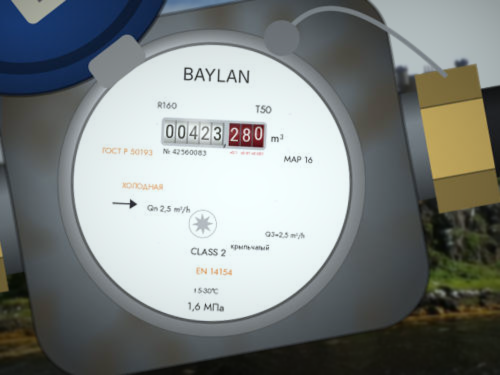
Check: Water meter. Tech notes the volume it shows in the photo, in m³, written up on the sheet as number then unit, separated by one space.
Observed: 423.280 m³
